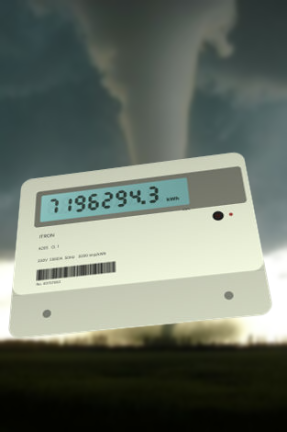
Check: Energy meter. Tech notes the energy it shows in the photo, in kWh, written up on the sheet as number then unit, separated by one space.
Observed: 7196294.3 kWh
